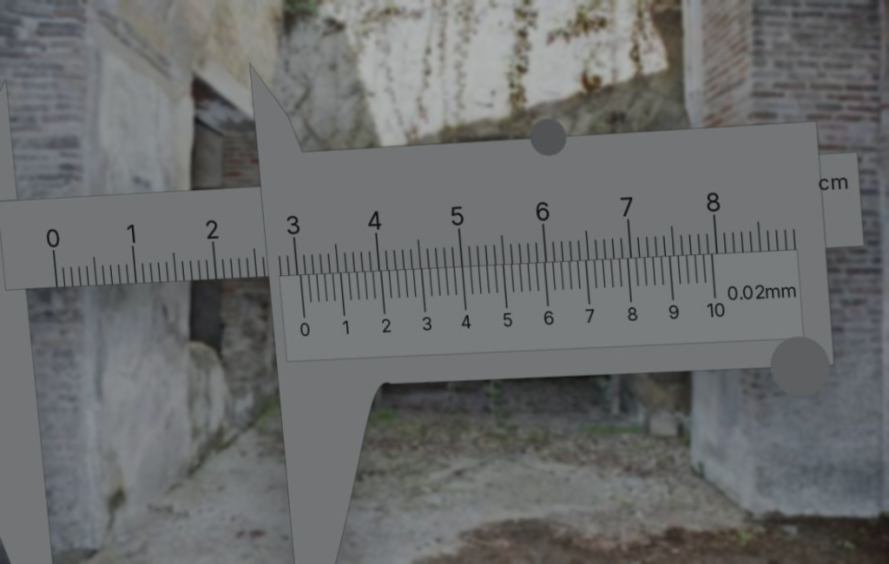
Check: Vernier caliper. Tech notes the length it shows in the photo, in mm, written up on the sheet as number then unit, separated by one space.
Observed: 30.4 mm
